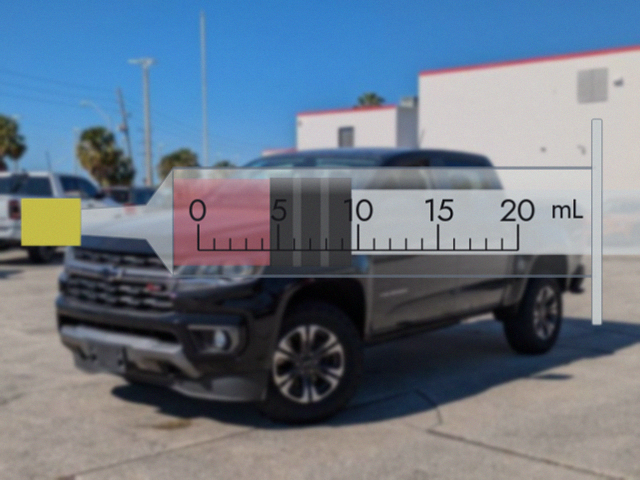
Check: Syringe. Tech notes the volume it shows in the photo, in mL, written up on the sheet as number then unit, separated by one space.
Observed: 4.5 mL
